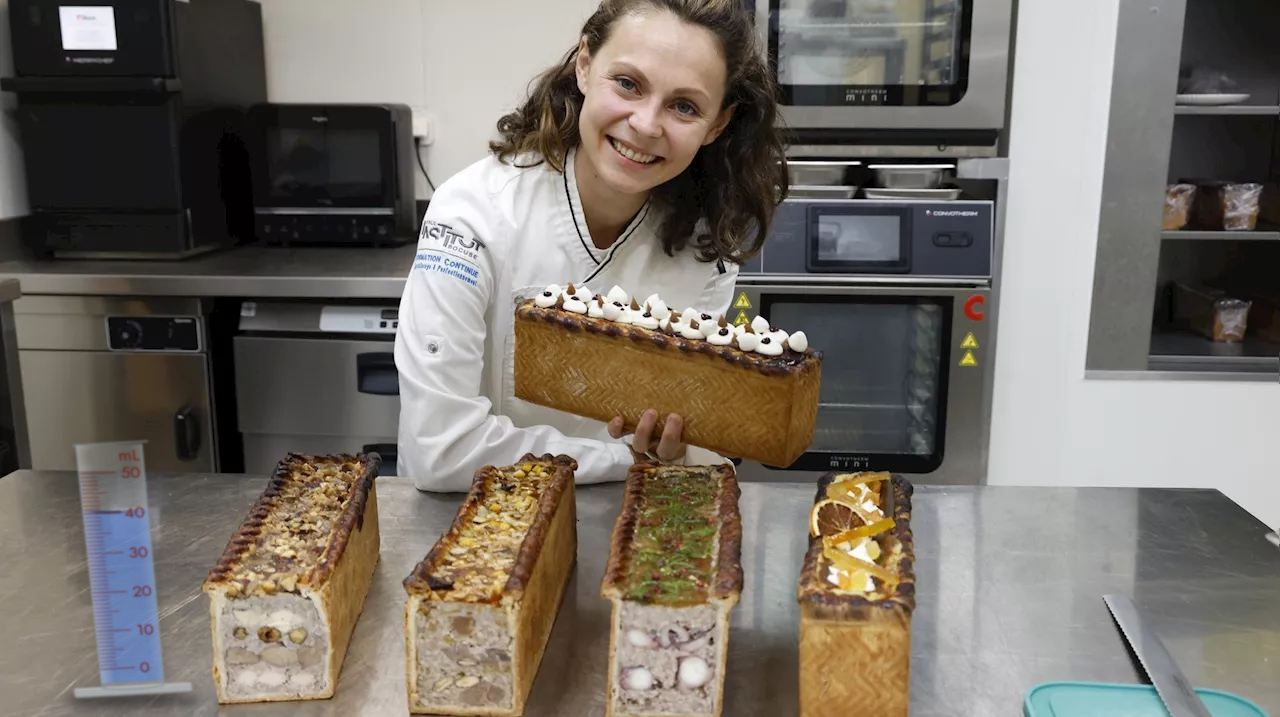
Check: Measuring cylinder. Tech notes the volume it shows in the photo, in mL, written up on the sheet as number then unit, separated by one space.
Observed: 40 mL
